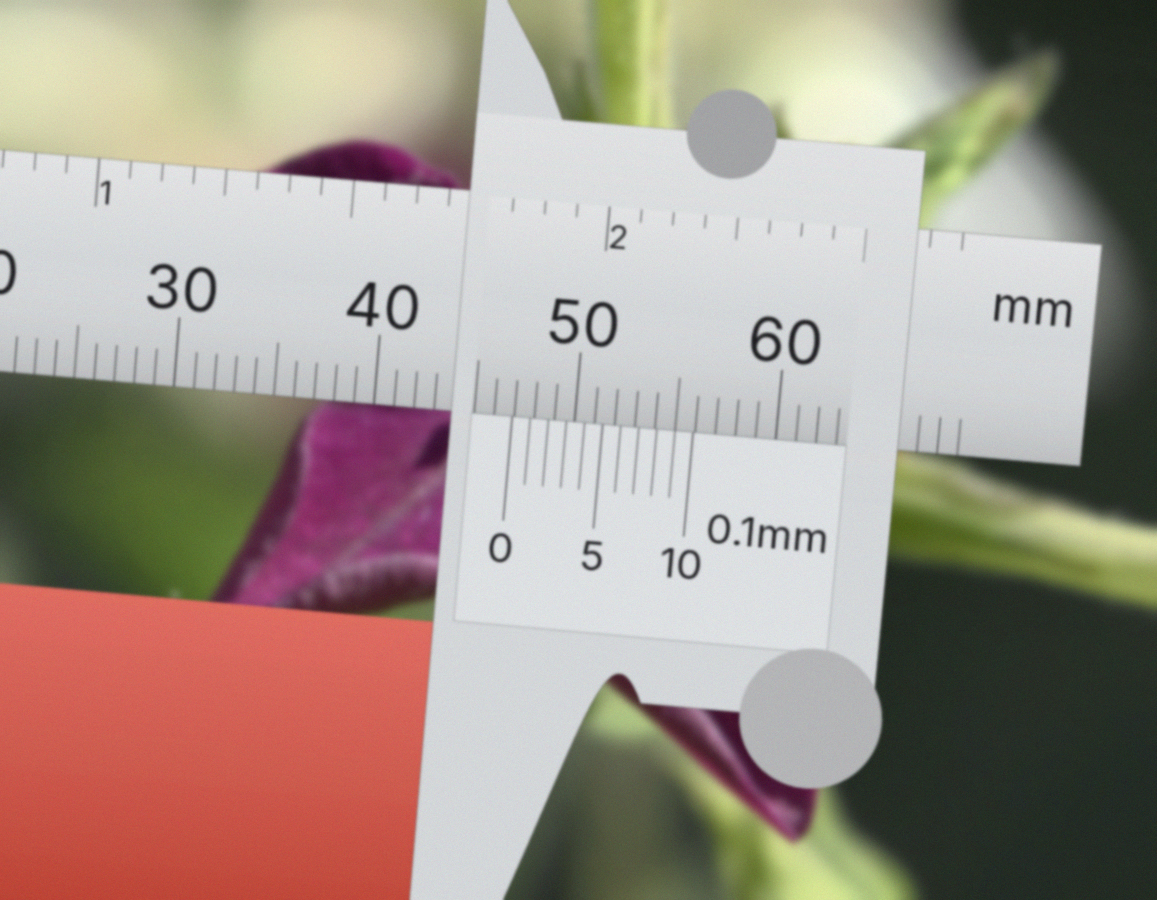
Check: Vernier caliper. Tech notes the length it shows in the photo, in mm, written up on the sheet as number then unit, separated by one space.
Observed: 46.9 mm
